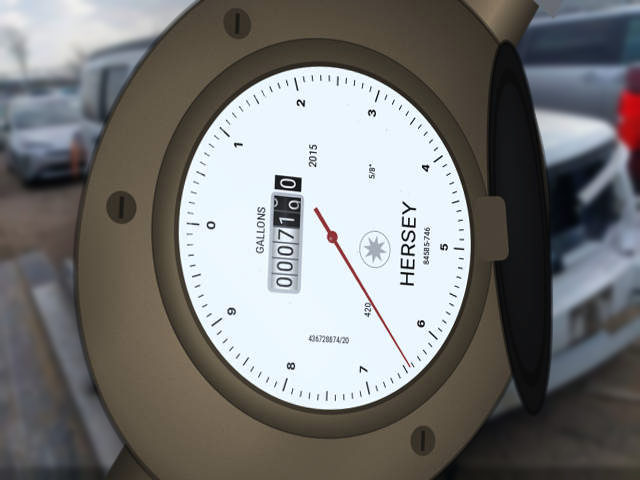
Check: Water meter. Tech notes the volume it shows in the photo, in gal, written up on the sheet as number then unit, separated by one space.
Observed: 7186.4 gal
